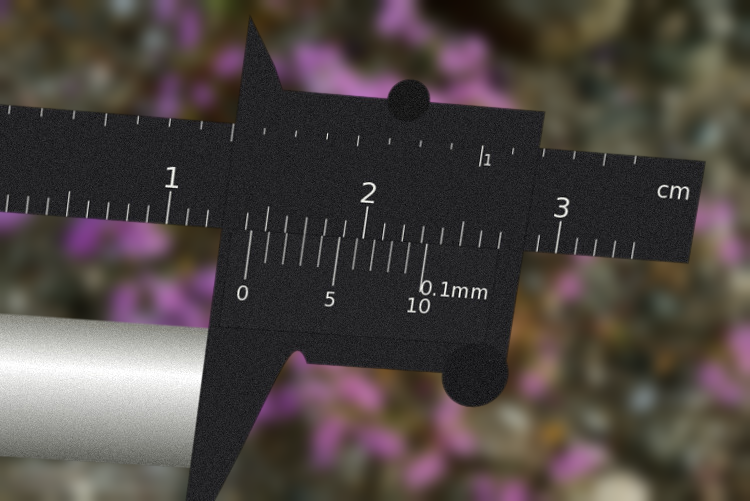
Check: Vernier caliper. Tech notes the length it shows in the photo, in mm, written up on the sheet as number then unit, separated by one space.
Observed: 14.3 mm
